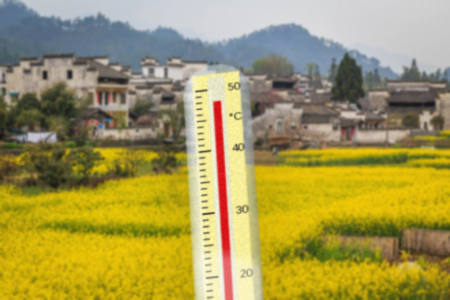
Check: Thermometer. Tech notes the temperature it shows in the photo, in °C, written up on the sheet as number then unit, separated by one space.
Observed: 48 °C
